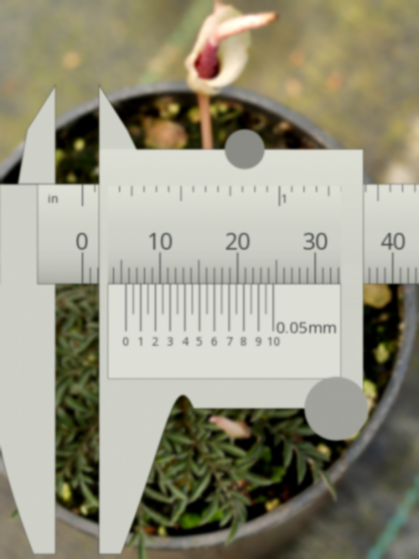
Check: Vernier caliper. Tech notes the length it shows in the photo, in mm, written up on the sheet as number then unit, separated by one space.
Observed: 5.6 mm
